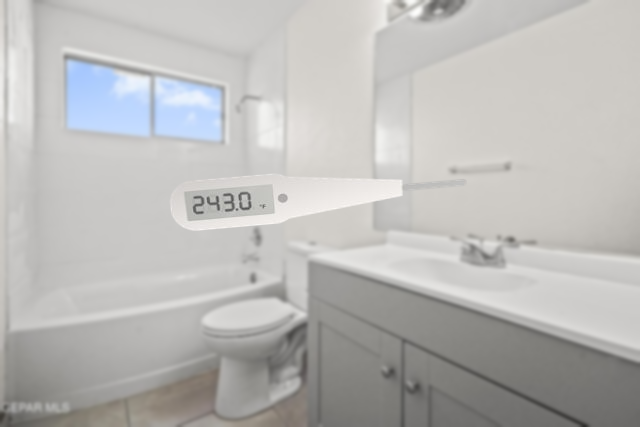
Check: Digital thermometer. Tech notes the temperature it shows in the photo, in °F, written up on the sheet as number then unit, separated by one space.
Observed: 243.0 °F
